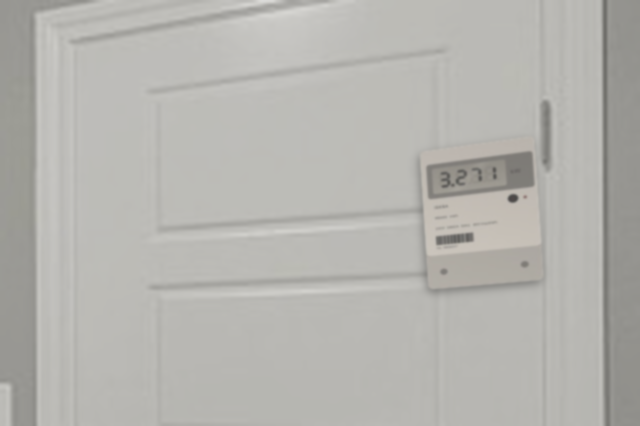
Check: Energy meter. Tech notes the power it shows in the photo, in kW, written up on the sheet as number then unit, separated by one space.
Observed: 3.271 kW
